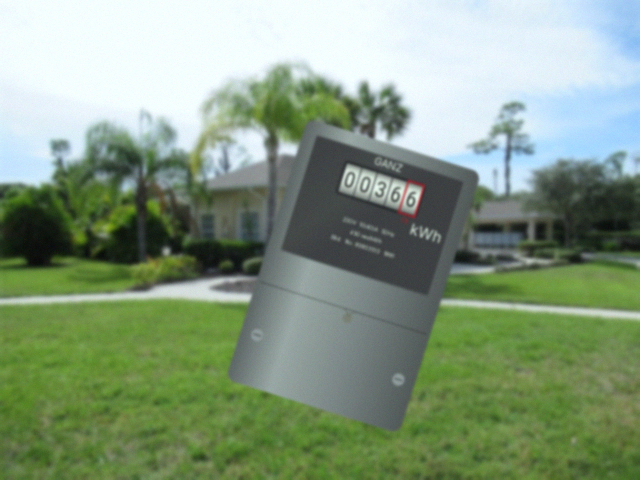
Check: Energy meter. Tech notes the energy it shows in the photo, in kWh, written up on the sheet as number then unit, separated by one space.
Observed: 36.6 kWh
